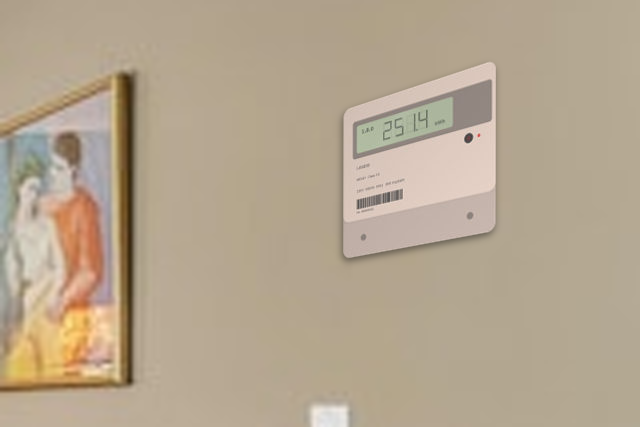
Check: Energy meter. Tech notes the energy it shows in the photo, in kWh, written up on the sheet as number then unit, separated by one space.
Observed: 251.4 kWh
